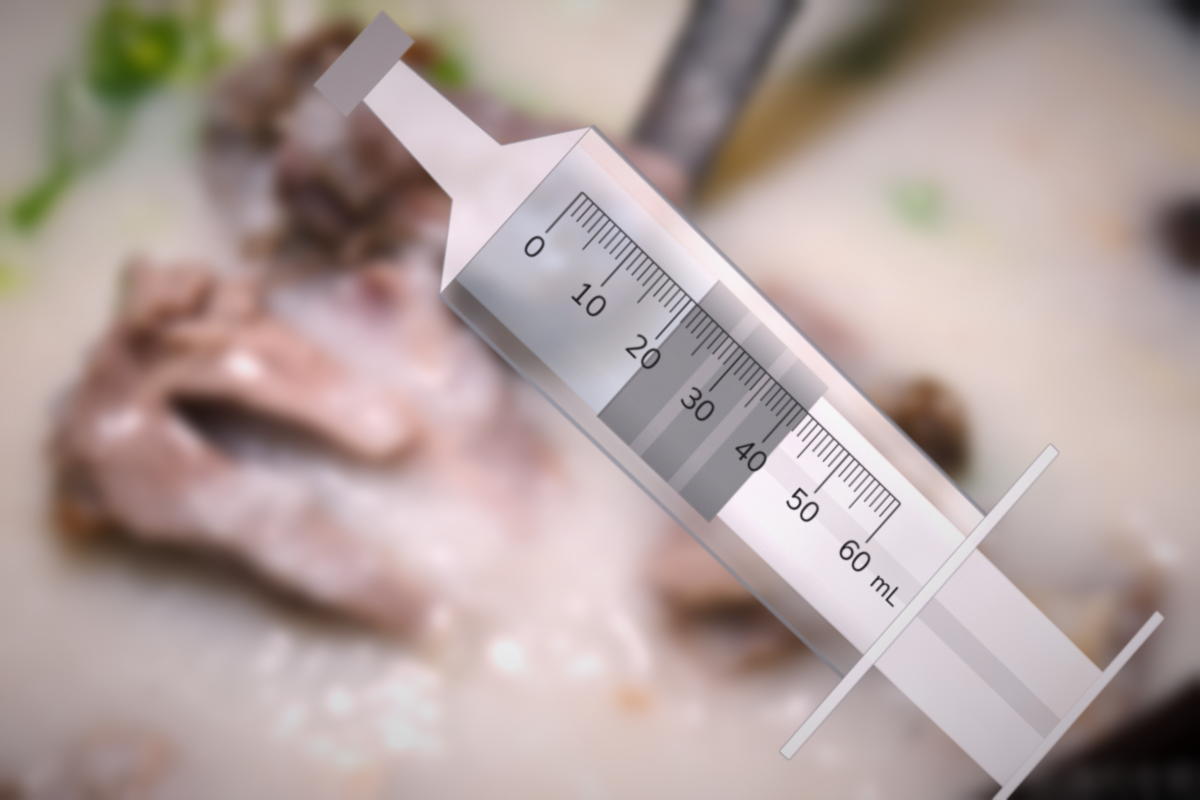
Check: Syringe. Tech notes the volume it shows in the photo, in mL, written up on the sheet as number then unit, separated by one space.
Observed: 21 mL
